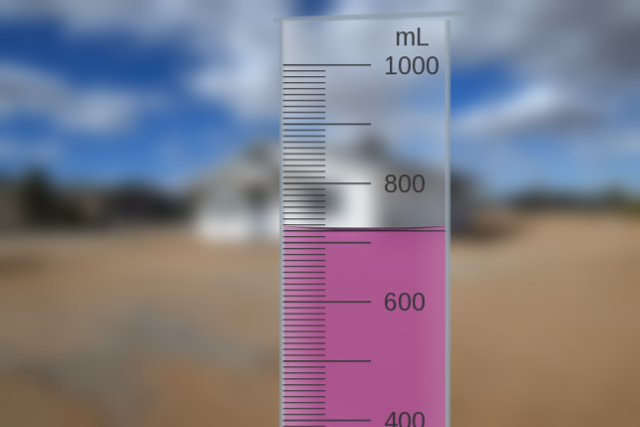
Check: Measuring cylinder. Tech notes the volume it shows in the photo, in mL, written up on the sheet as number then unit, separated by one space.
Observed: 720 mL
